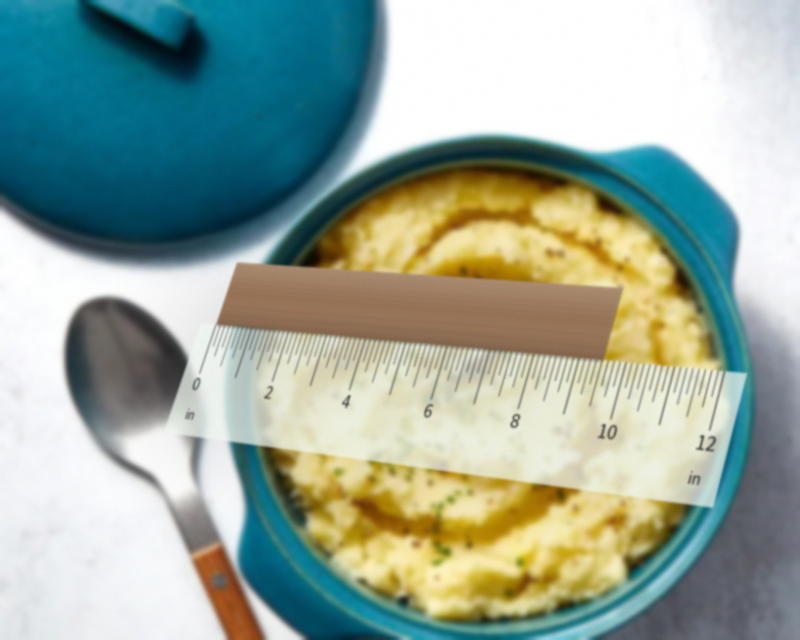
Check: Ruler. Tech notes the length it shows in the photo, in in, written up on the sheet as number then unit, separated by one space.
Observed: 9.5 in
